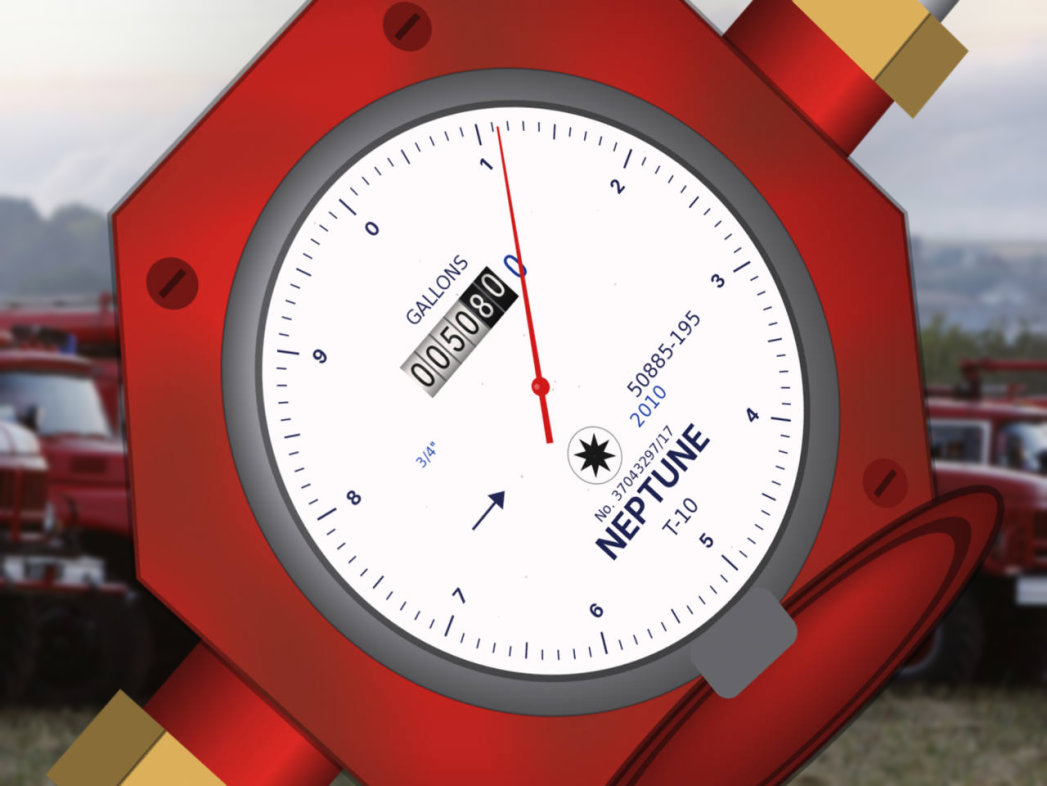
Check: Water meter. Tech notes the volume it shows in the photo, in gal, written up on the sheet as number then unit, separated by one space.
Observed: 50801.1 gal
